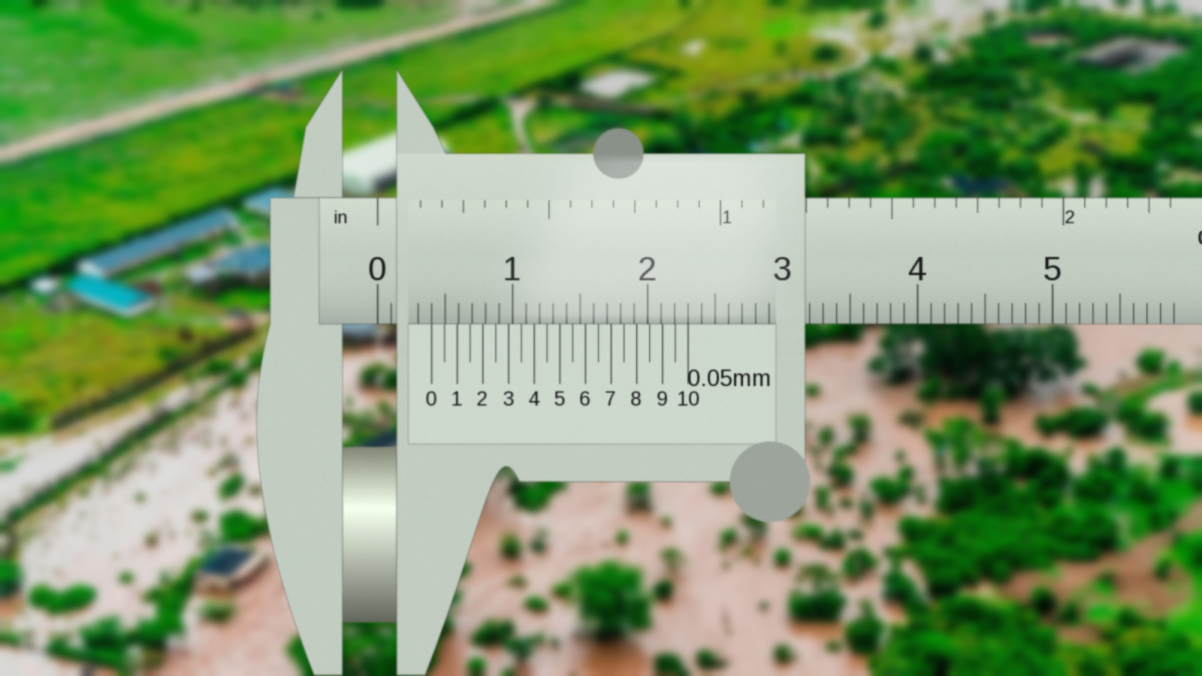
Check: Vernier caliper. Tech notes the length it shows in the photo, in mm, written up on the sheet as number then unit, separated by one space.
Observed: 4.0 mm
